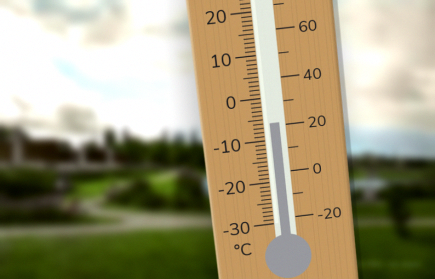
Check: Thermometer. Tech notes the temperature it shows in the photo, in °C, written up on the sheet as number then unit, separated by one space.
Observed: -6 °C
